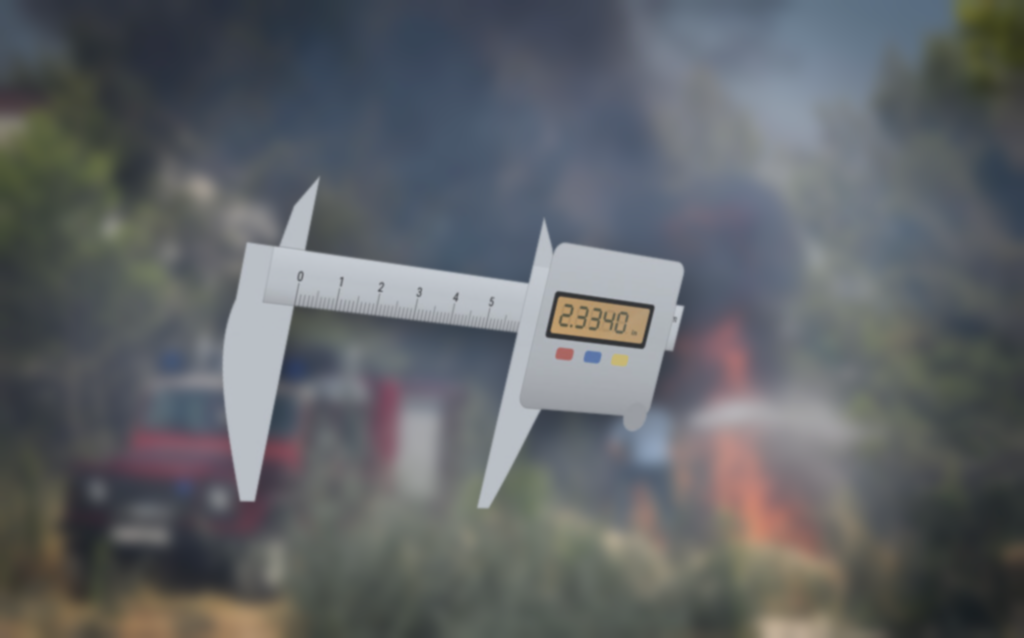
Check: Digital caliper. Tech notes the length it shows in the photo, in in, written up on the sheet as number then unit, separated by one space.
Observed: 2.3340 in
